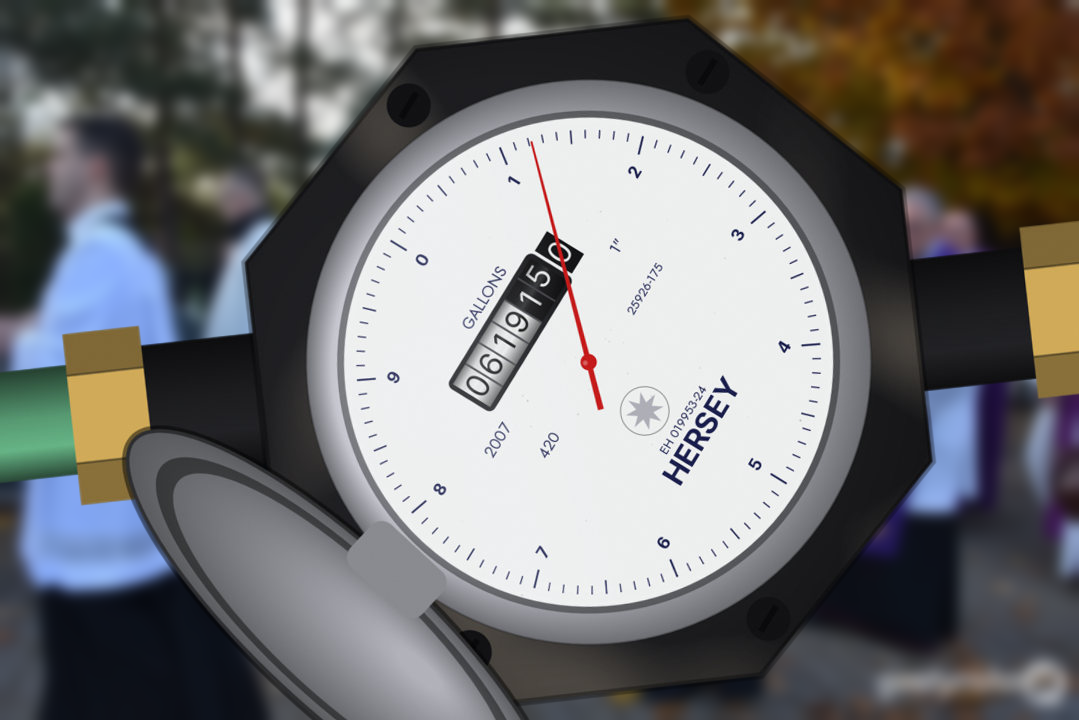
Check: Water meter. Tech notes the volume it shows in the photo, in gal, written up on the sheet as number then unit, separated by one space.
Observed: 619151.2 gal
